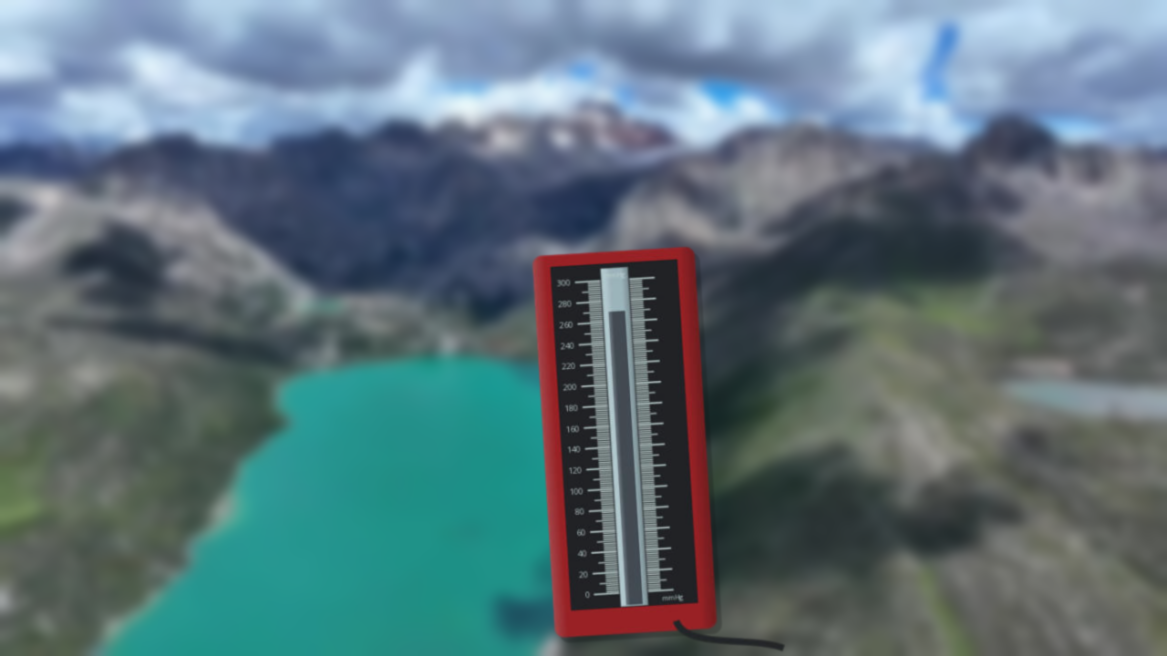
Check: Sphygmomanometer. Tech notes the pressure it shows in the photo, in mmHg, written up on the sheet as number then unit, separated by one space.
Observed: 270 mmHg
